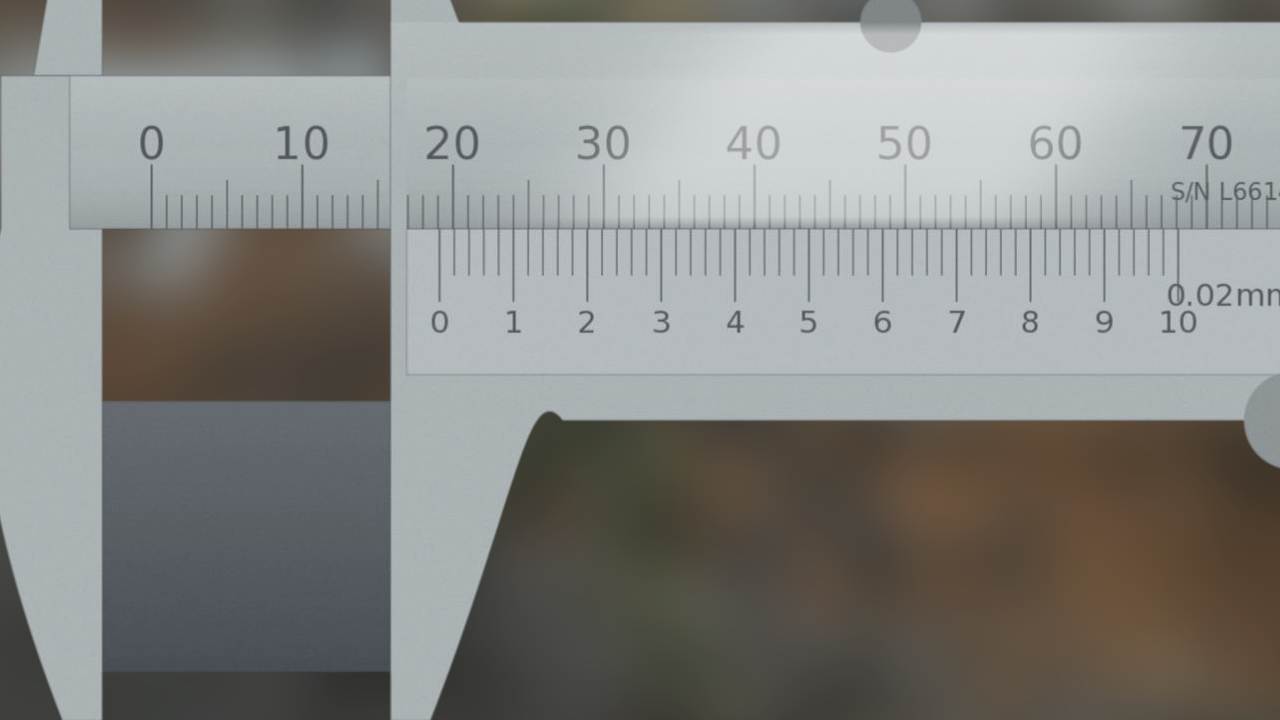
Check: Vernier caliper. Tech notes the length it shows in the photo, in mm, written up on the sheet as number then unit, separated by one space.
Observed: 19.1 mm
